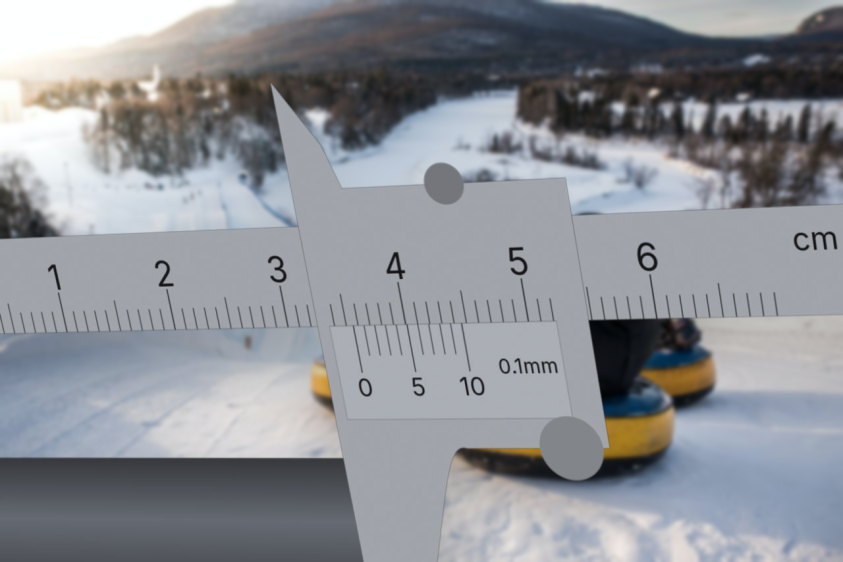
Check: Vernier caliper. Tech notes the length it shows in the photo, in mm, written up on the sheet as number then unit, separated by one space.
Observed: 35.6 mm
